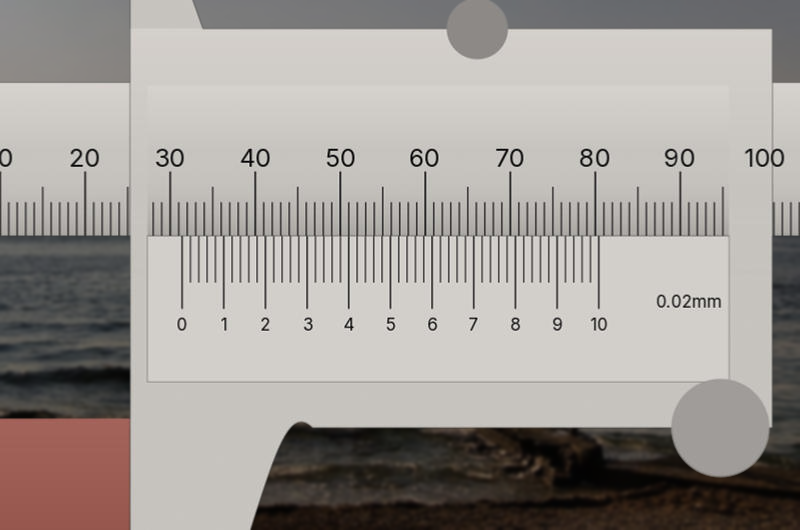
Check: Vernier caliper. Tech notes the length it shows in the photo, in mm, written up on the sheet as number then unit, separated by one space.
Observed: 31.4 mm
